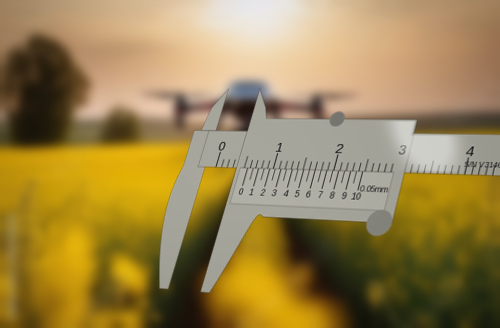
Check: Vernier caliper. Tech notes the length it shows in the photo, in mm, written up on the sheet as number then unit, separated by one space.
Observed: 5.6 mm
